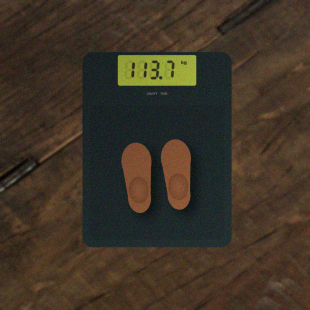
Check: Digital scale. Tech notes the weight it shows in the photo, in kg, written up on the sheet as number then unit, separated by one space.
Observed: 113.7 kg
